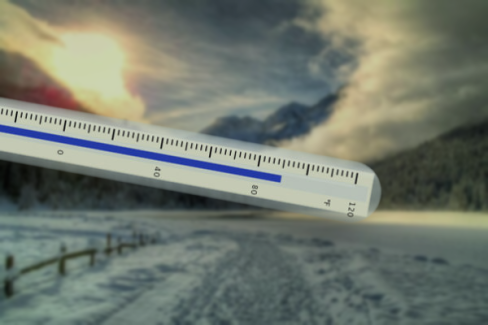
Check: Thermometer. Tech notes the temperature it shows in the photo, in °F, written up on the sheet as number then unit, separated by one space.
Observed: 90 °F
